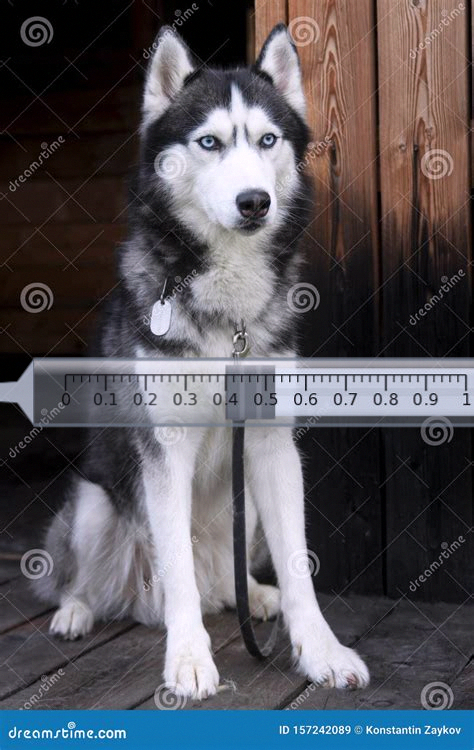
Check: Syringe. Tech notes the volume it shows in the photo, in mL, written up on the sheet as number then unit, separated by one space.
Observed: 0.4 mL
